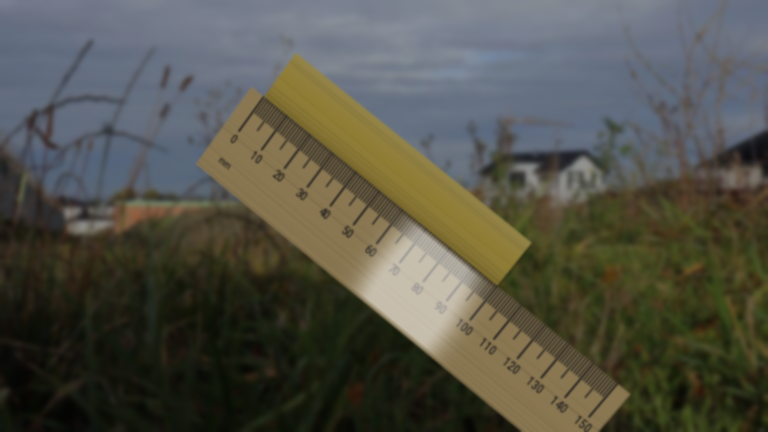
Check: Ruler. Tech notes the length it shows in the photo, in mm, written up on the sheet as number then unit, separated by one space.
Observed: 100 mm
